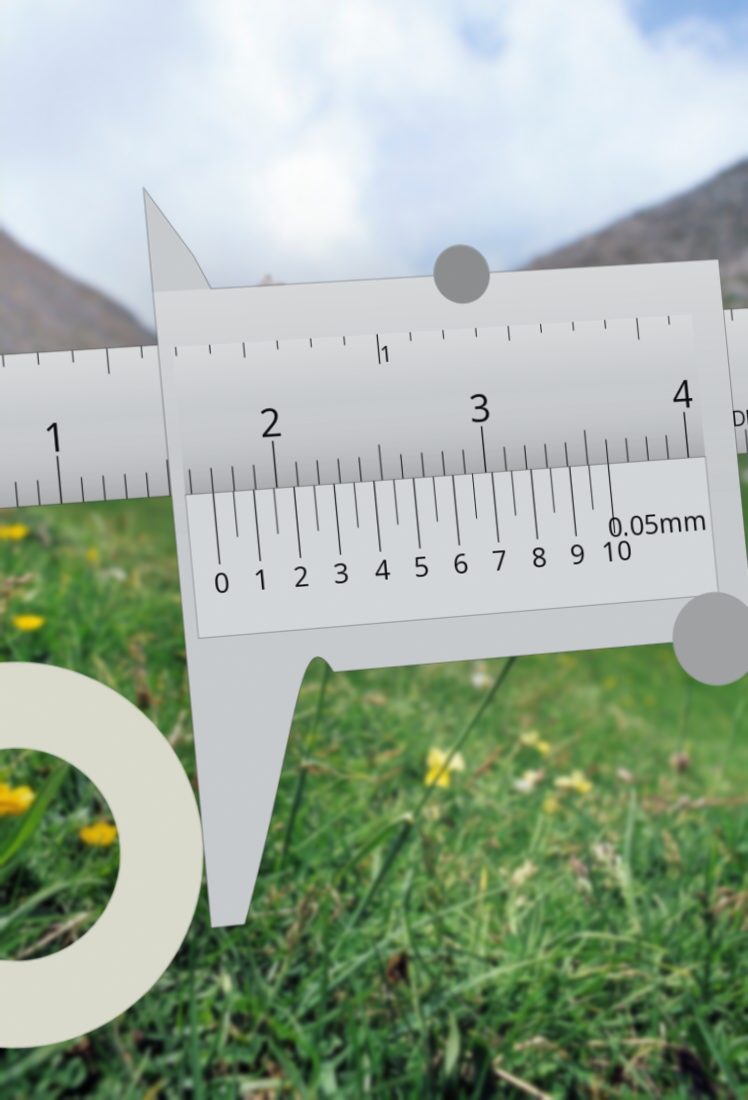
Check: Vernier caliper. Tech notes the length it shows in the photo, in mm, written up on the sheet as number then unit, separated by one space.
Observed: 17.0 mm
